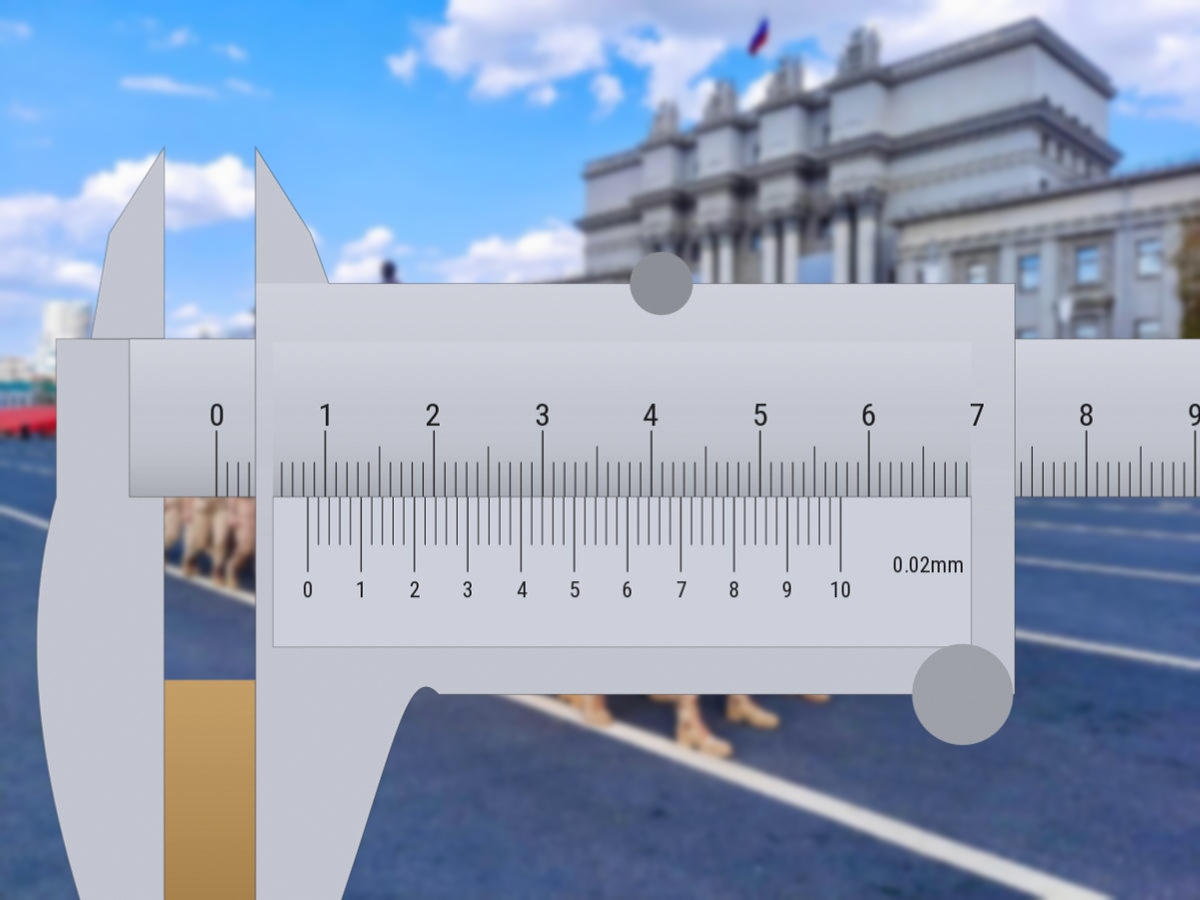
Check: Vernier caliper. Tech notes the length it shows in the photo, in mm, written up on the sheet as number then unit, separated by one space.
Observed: 8.4 mm
